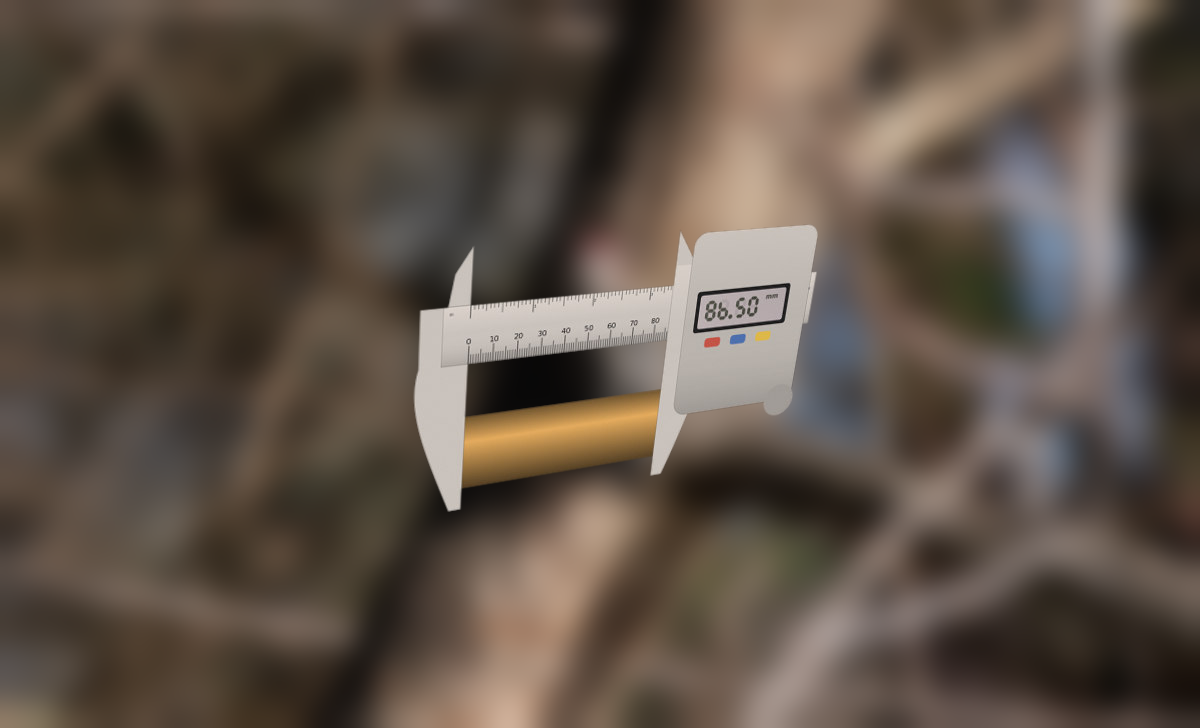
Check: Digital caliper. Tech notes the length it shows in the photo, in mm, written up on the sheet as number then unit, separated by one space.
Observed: 86.50 mm
